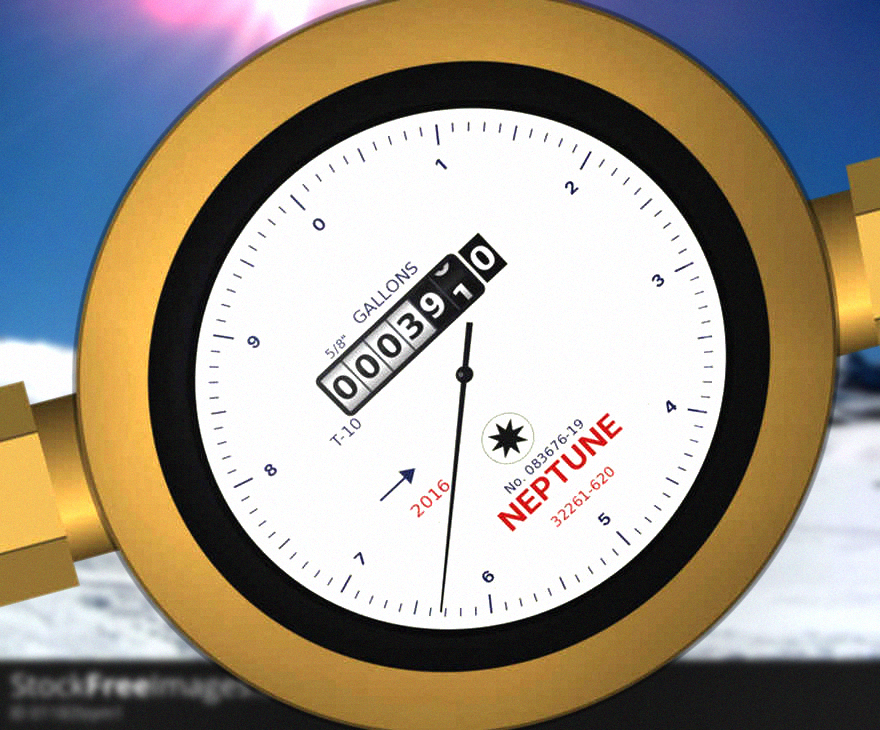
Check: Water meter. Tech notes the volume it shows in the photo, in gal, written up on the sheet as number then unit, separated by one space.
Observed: 3906.3 gal
